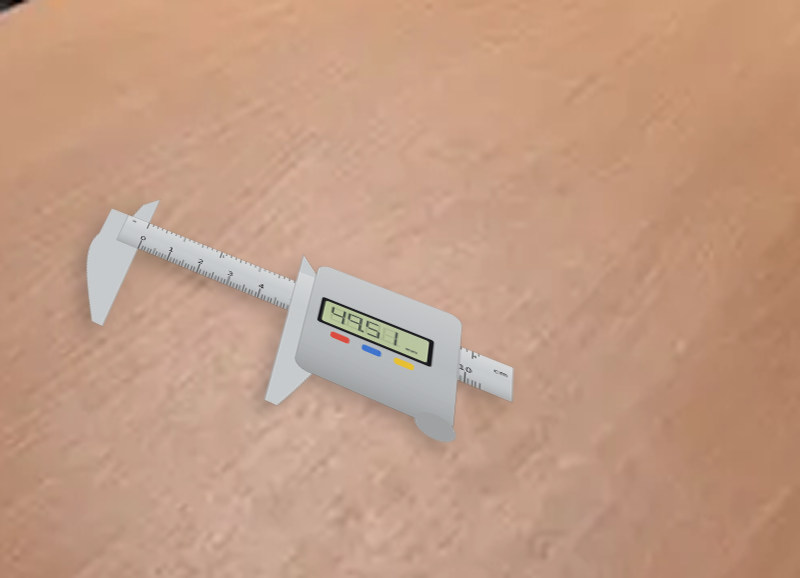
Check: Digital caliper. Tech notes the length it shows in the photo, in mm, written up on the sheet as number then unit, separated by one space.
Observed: 49.51 mm
